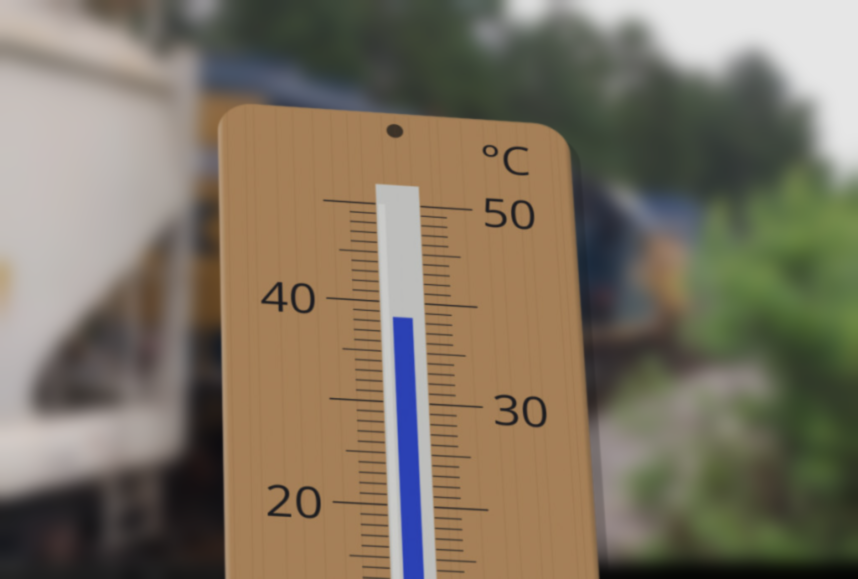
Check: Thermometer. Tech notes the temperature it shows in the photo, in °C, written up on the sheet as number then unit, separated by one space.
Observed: 38.5 °C
